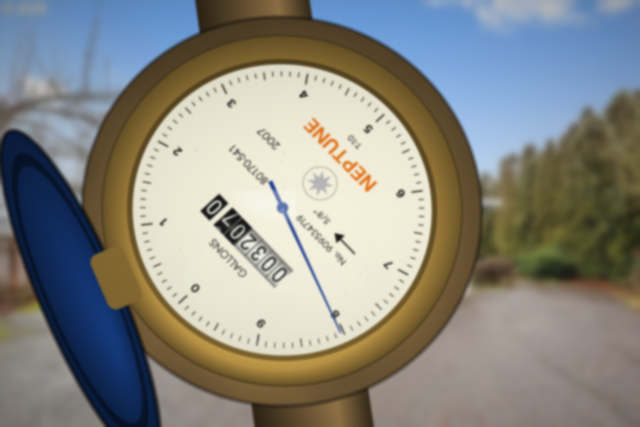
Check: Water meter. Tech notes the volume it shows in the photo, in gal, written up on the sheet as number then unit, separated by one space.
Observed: 32068.0 gal
